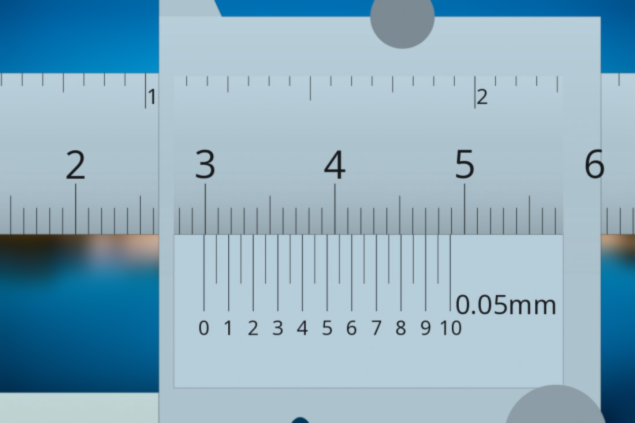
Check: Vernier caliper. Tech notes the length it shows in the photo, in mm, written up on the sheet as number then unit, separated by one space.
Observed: 29.9 mm
